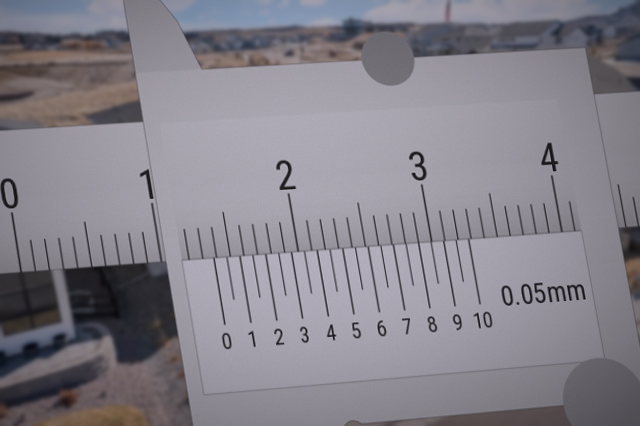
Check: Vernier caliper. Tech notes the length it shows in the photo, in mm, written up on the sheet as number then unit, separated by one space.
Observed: 13.8 mm
